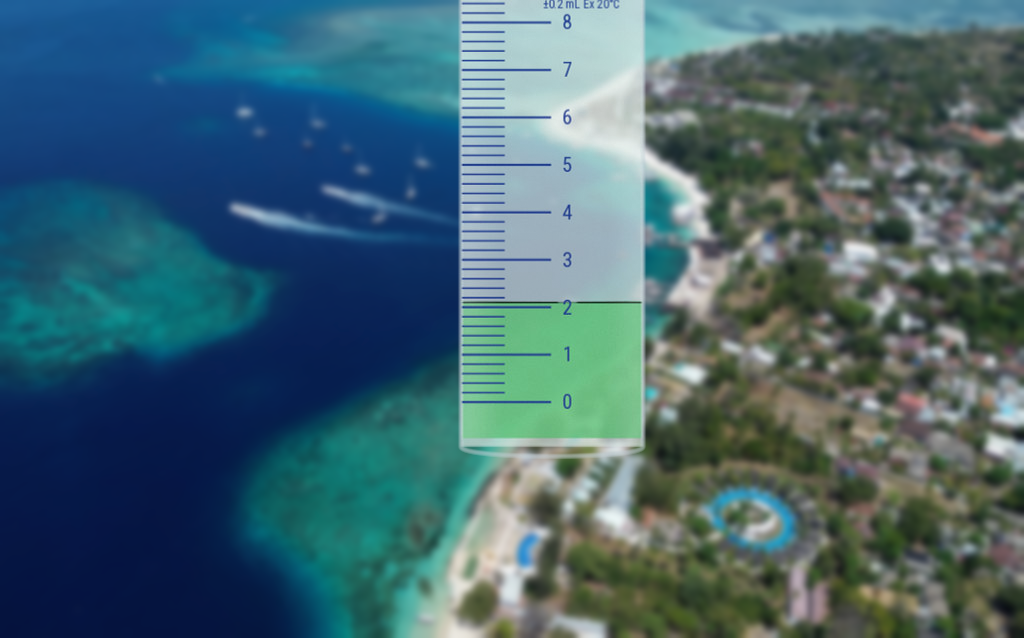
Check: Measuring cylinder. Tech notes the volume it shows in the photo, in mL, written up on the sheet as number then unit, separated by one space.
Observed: 2.1 mL
